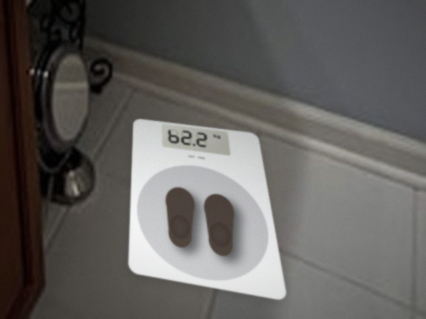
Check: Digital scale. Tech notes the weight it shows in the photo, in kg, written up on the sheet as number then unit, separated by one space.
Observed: 62.2 kg
